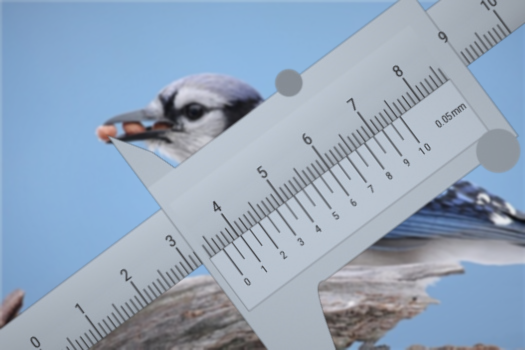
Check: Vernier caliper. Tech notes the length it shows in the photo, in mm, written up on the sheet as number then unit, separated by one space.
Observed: 36.5 mm
